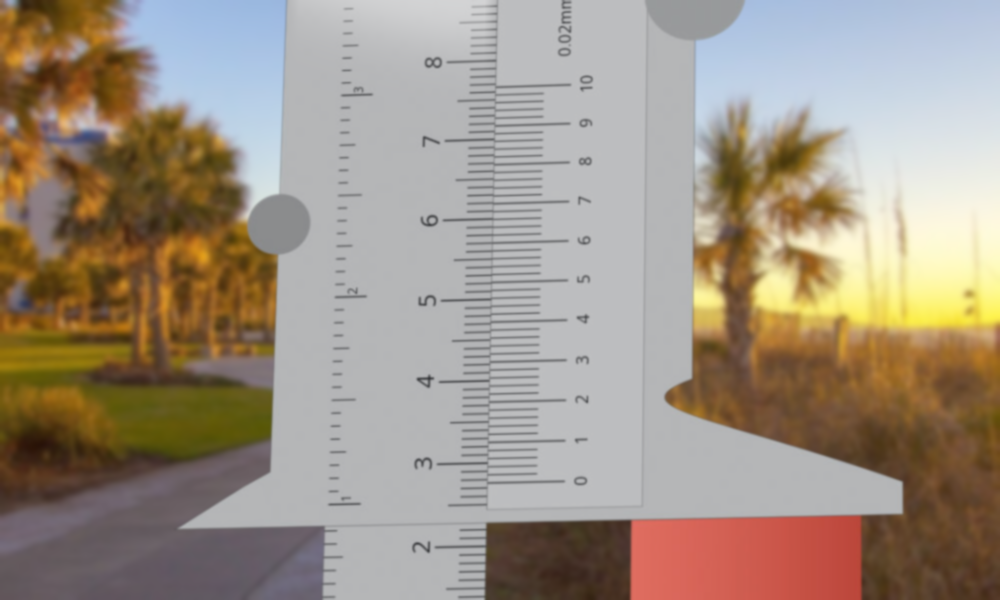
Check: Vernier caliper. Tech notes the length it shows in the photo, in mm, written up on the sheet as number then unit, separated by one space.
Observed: 27.6 mm
